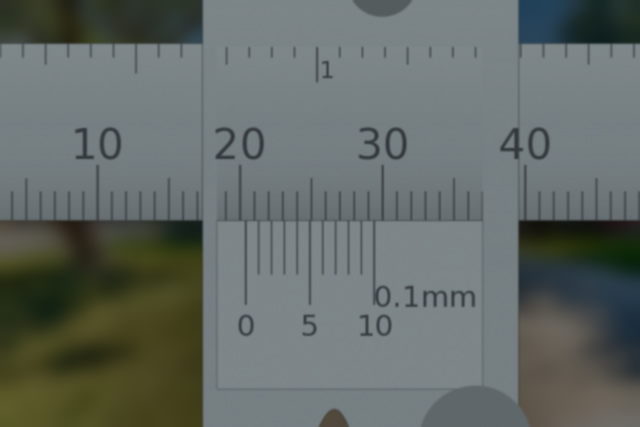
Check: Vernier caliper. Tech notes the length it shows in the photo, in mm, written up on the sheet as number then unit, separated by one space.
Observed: 20.4 mm
